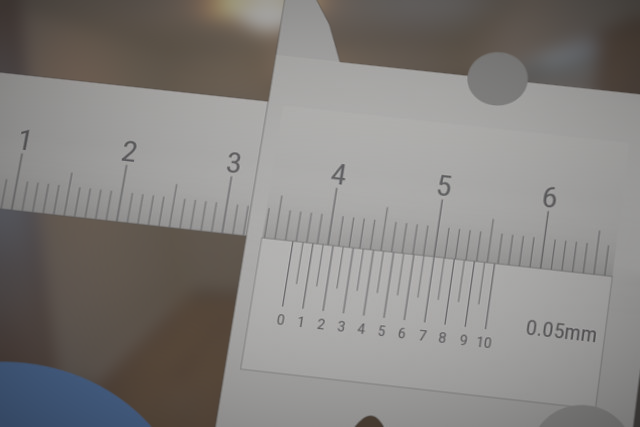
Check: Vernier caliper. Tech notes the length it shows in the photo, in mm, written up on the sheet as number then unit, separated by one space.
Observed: 36.7 mm
